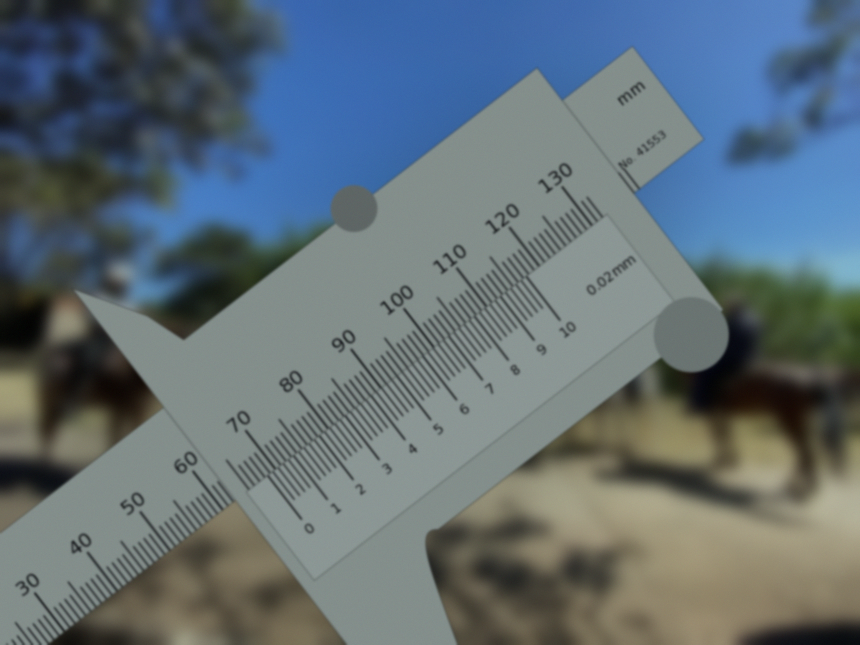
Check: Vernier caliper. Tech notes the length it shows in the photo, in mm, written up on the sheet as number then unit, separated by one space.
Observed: 68.5 mm
